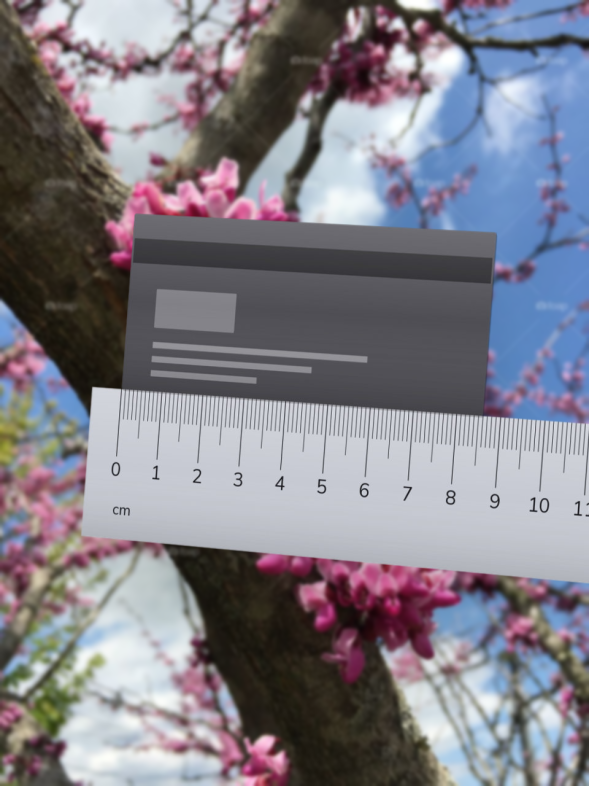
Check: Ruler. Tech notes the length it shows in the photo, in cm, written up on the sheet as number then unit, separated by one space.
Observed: 8.6 cm
